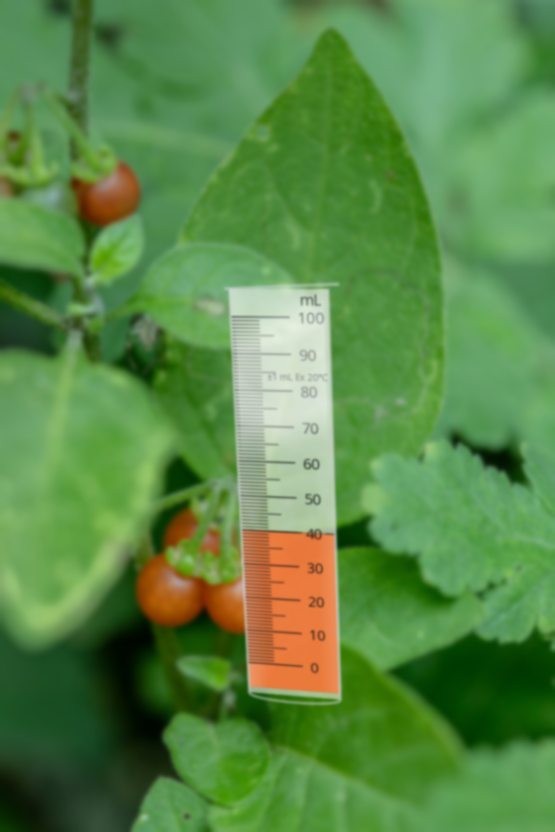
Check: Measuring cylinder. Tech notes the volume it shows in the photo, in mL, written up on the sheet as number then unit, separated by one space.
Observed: 40 mL
